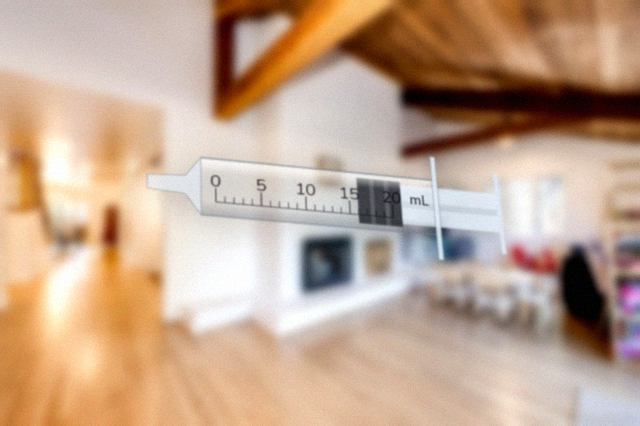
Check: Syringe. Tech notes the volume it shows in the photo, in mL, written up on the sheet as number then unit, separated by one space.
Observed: 16 mL
